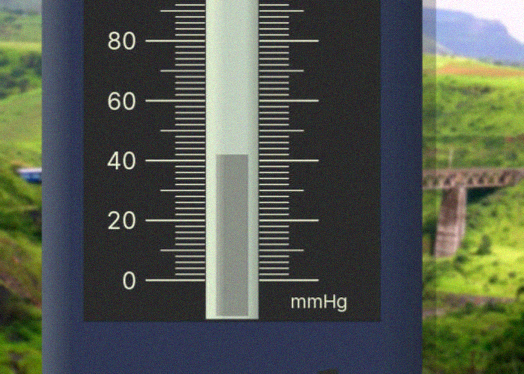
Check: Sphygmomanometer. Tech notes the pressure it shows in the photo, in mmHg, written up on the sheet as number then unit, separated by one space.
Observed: 42 mmHg
